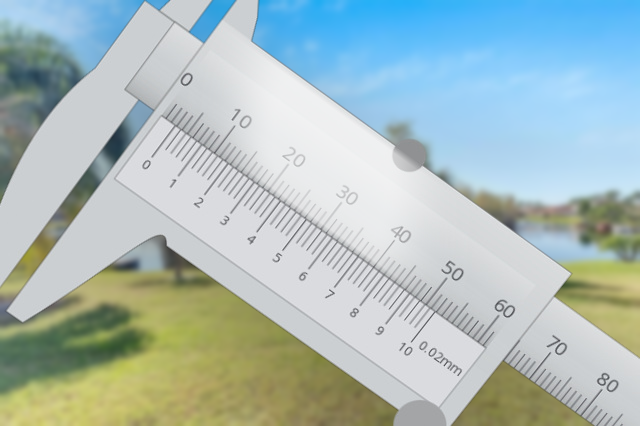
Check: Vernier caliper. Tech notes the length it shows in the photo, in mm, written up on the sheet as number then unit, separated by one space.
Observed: 2.8 mm
